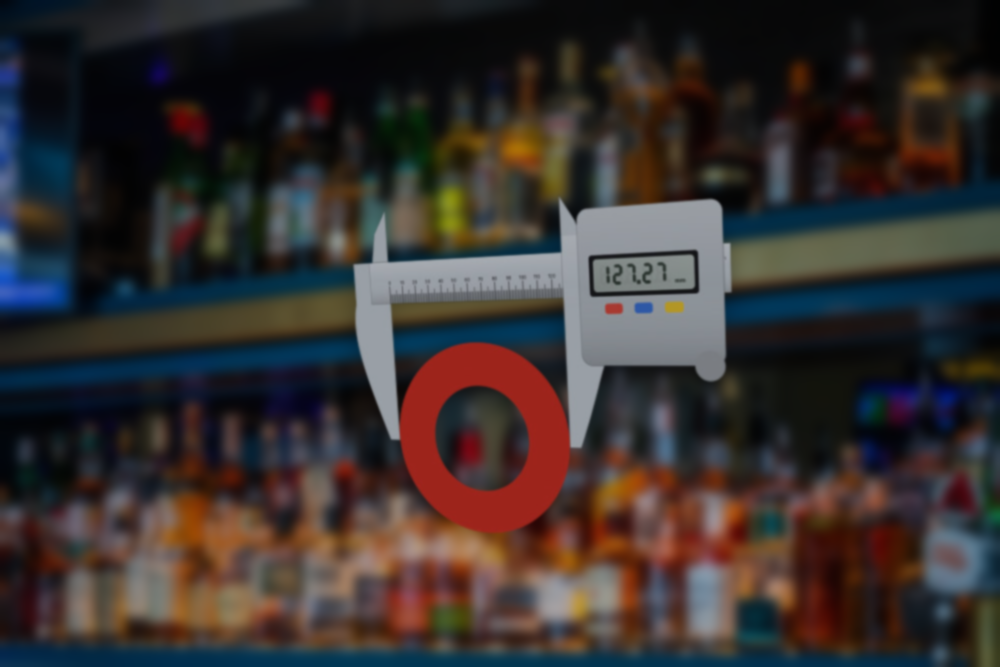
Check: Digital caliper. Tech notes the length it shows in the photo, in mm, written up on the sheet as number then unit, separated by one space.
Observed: 127.27 mm
